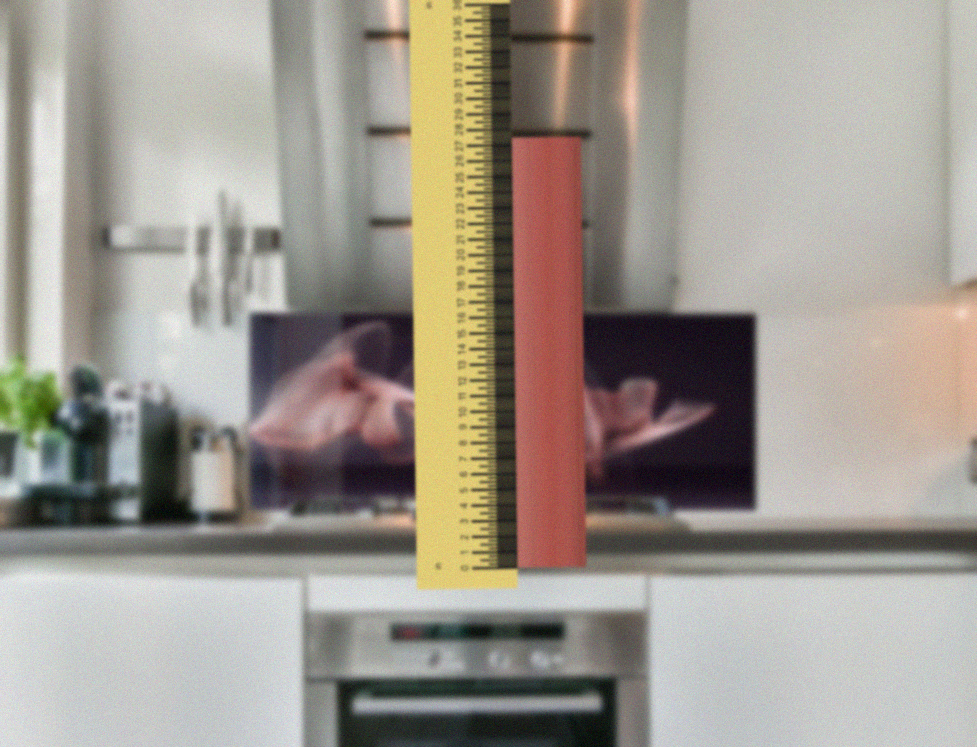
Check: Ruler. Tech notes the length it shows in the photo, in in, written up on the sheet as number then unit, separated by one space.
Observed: 27.5 in
